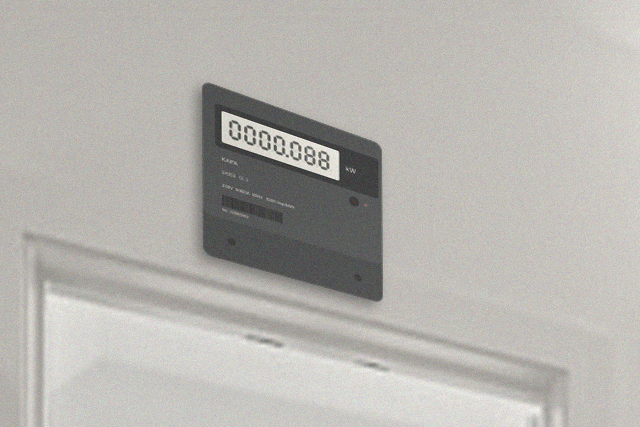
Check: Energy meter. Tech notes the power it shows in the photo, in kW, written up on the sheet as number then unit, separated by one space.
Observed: 0.088 kW
